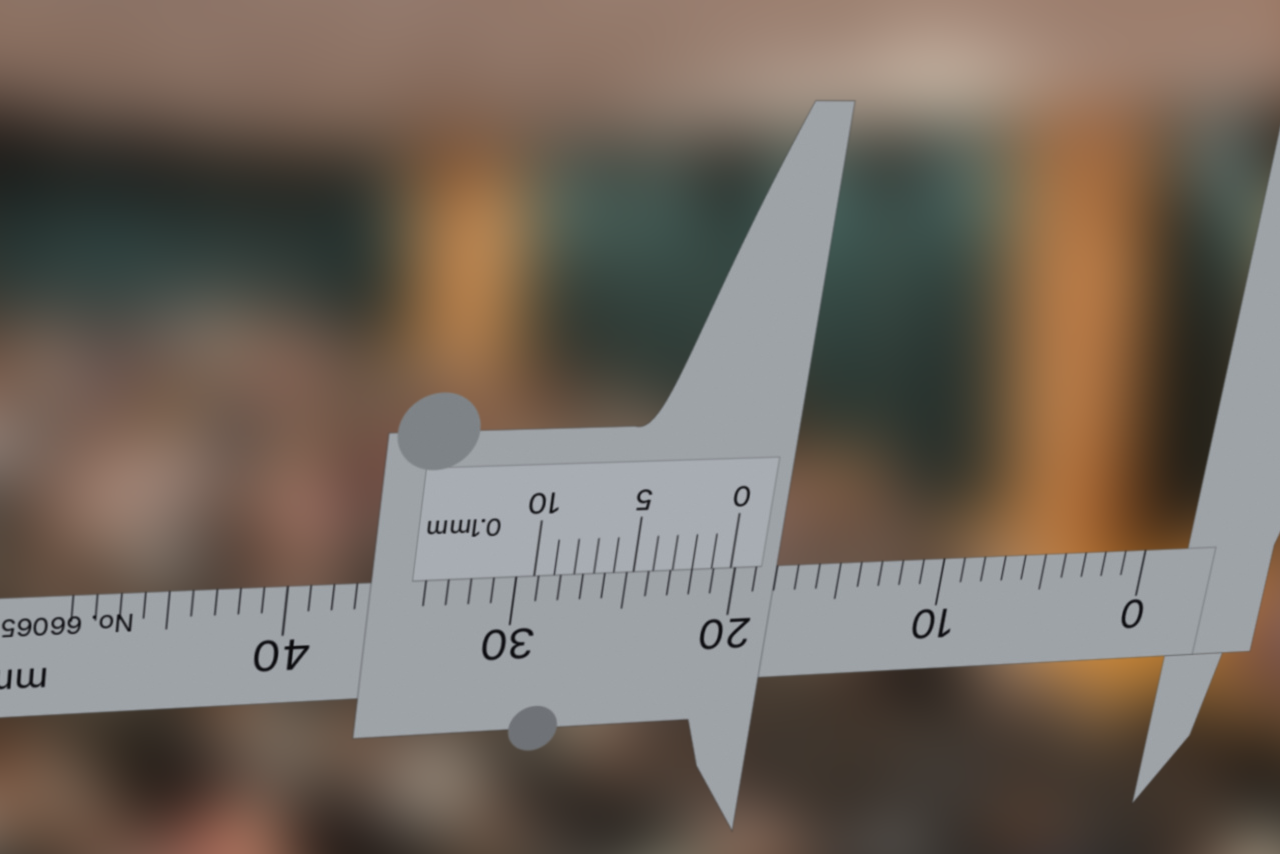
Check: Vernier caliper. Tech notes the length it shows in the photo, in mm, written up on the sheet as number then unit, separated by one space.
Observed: 20.2 mm
